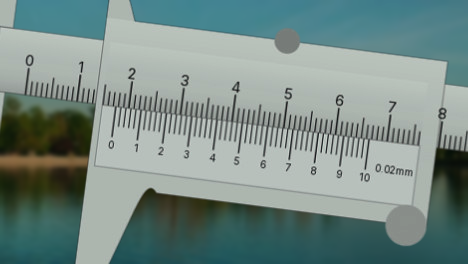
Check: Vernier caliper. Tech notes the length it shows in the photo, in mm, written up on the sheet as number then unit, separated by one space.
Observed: 17.5 mm
